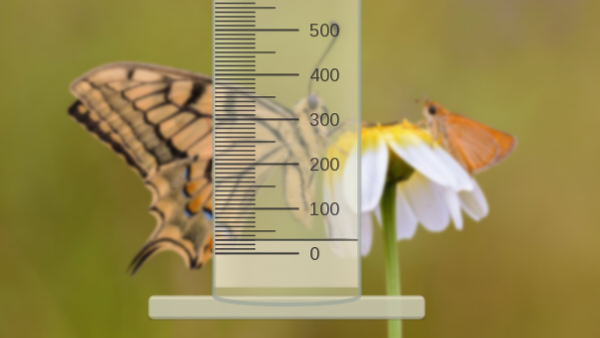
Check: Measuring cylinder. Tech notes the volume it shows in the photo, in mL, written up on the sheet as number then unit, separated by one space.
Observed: 30 mL
